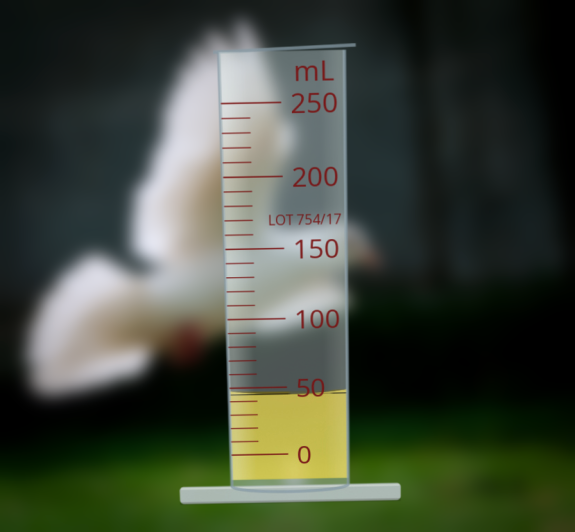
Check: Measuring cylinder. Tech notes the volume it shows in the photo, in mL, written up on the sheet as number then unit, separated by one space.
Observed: 45 mL
